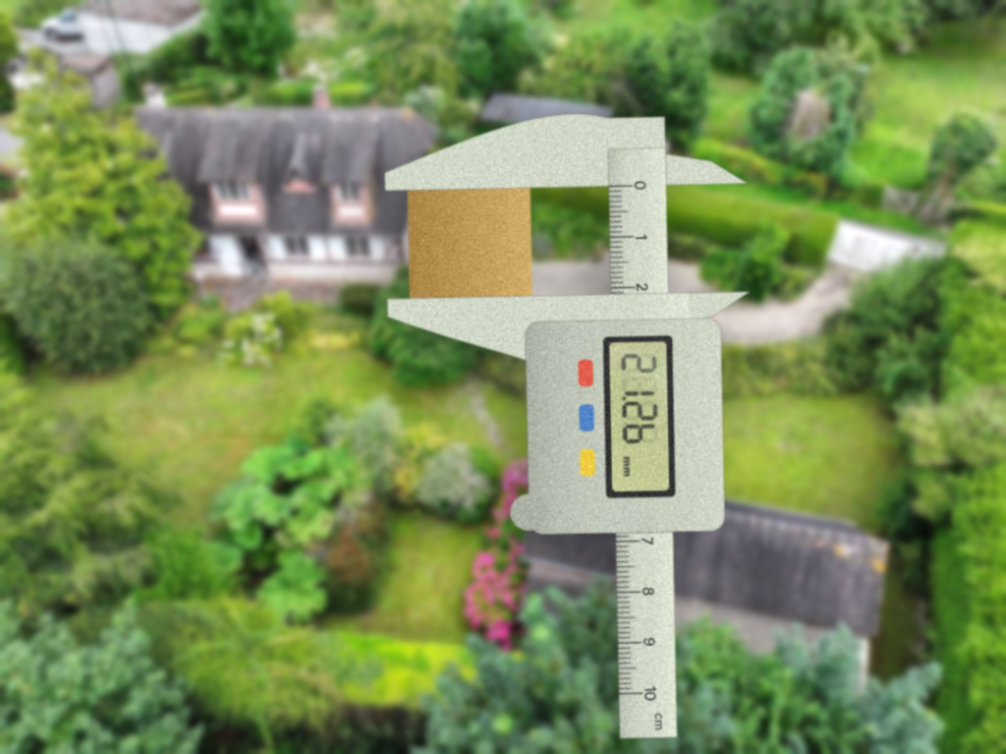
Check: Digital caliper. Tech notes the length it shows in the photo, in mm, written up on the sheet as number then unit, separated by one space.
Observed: 21.26 mm
